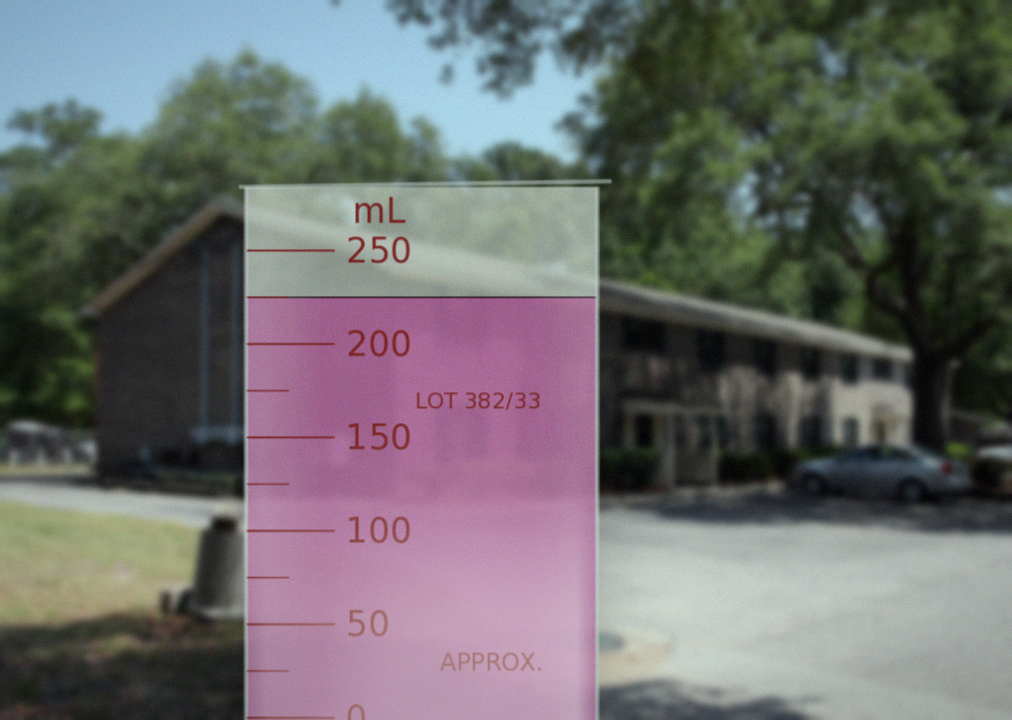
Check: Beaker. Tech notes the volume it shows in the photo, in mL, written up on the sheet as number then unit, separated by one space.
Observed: 225 mL
